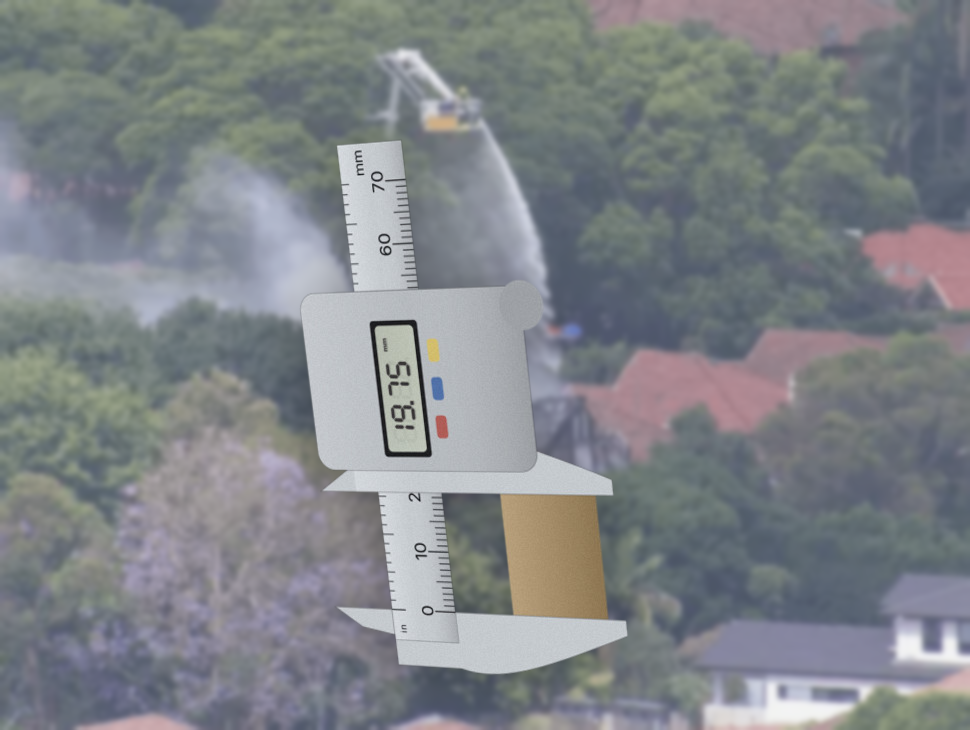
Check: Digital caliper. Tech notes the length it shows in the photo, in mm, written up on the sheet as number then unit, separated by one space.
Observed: 19.75 mm
